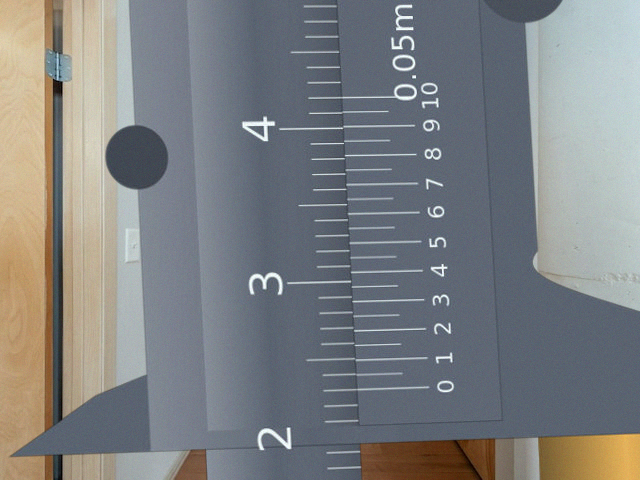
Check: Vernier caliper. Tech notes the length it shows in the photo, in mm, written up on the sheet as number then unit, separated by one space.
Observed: 23.0 mm
